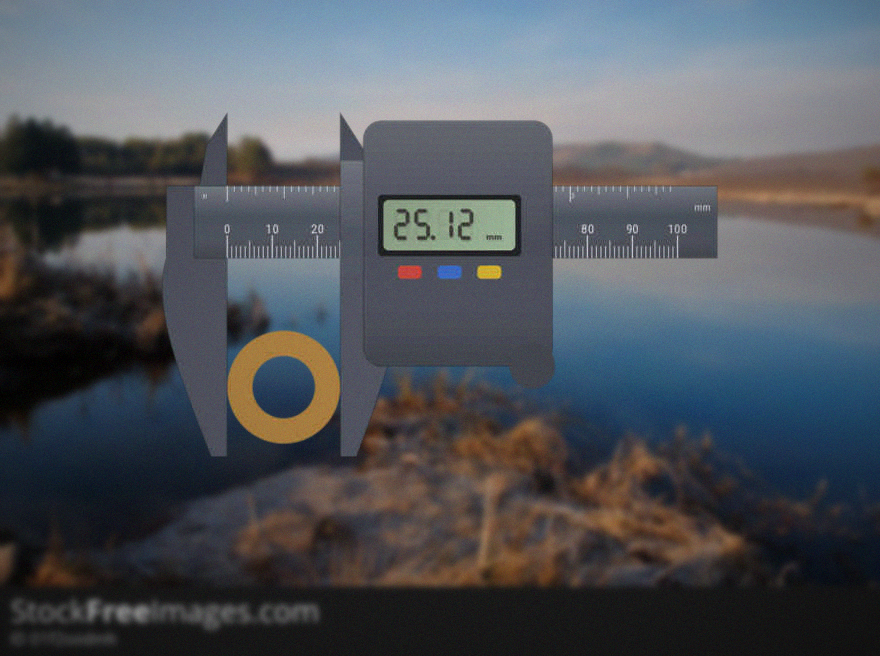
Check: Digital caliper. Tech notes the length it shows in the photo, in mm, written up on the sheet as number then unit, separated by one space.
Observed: 25.12 mm
